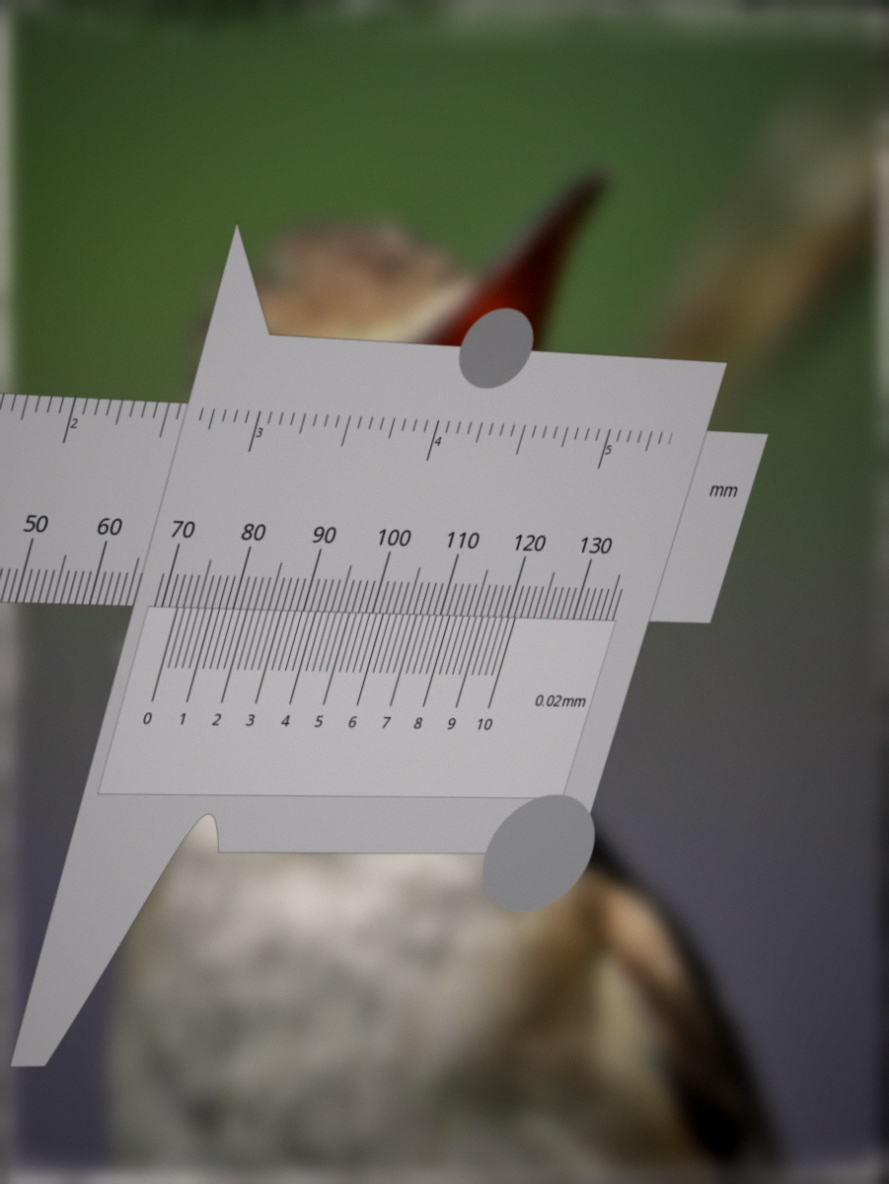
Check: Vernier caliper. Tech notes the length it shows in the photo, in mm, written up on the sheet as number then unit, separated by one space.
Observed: 72.2 mm
